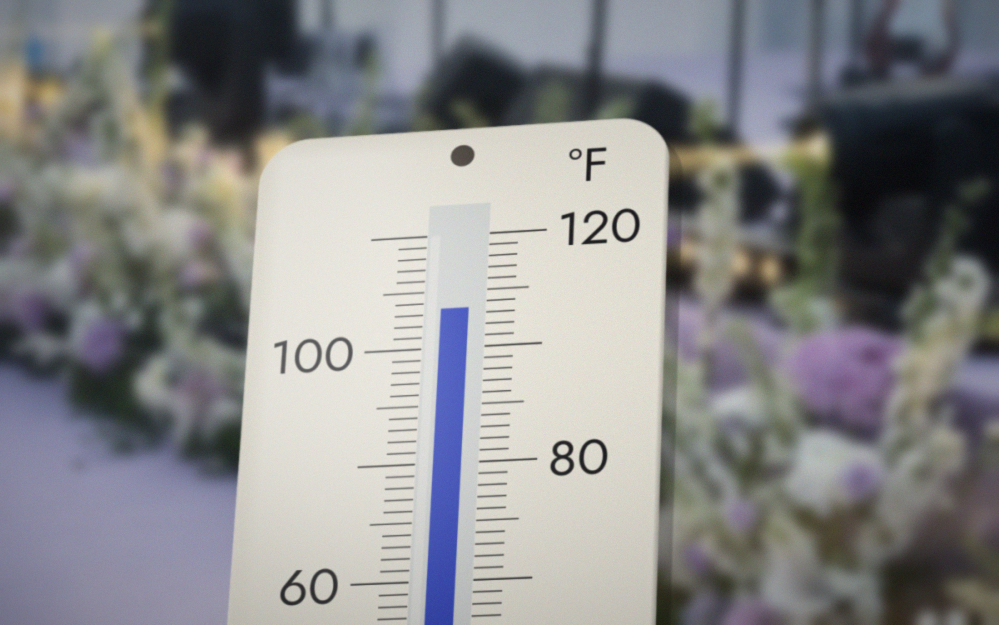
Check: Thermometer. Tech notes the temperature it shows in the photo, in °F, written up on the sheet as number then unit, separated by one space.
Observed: 107 °F
